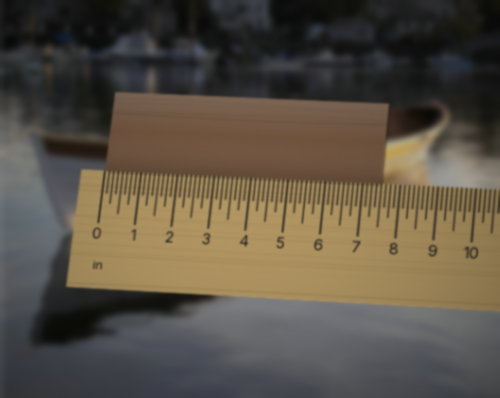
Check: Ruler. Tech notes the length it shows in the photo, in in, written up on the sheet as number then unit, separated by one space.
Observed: 7.5 in
